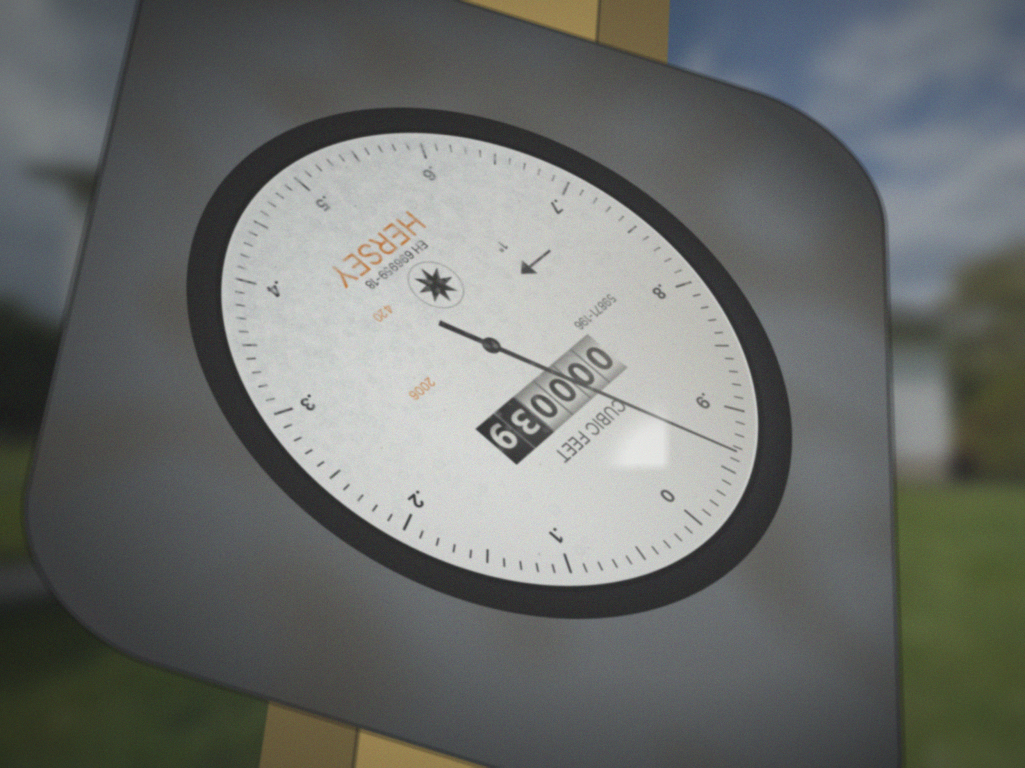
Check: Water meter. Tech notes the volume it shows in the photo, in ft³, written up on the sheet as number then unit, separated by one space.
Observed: 38.93 ft³
